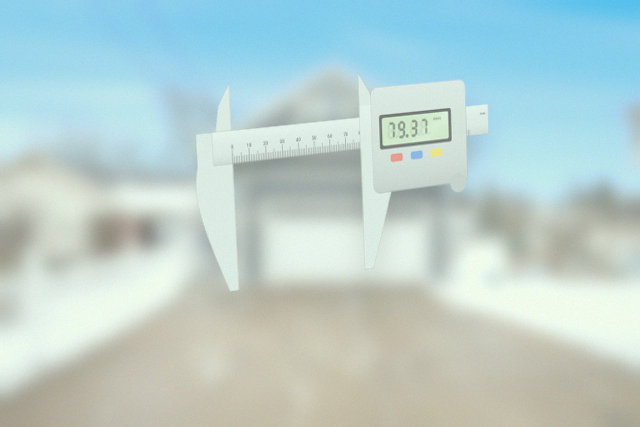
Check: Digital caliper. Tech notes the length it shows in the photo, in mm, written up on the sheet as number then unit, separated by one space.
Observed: 79.37 mm
